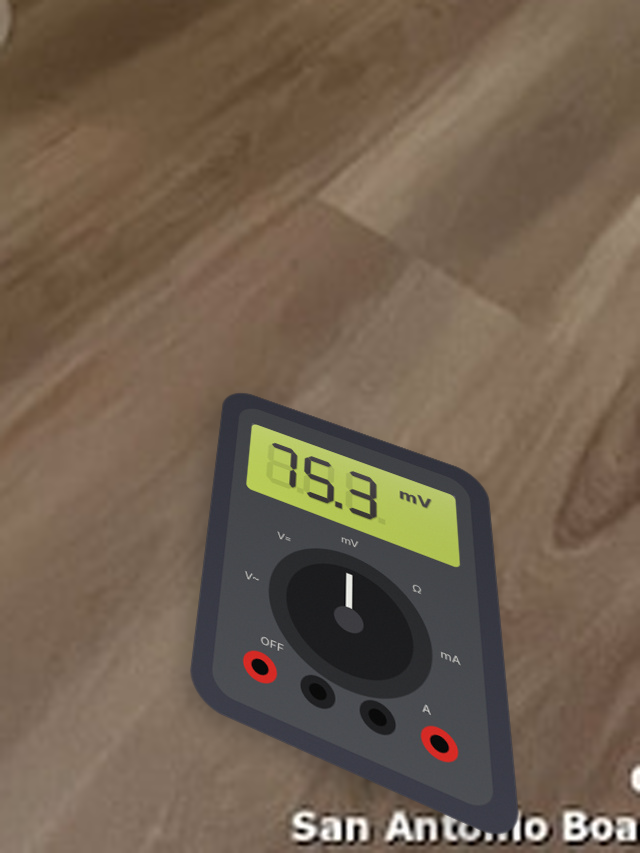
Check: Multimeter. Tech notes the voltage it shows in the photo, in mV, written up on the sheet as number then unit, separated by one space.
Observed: 75.3 mV
